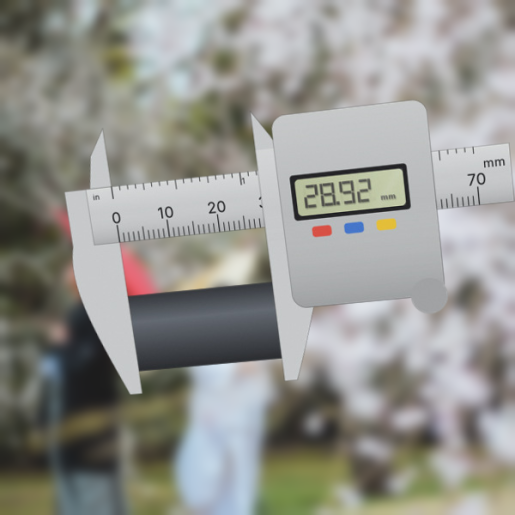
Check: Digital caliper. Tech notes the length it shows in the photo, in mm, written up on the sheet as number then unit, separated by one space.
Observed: 28.92 mm
